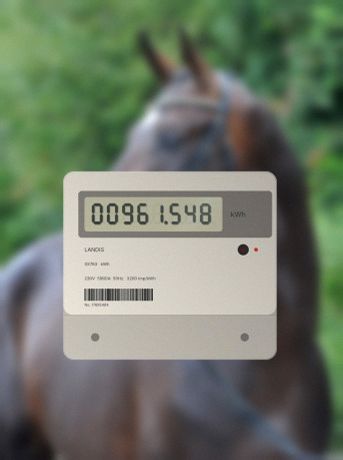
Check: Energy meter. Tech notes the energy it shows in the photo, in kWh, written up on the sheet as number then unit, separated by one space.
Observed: 961.548 kWh
